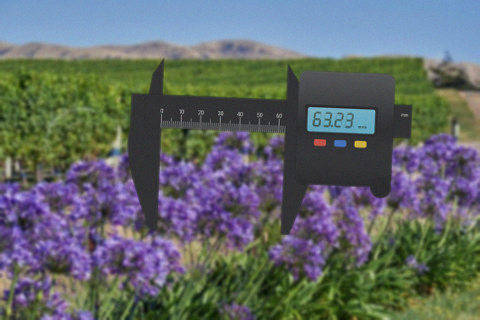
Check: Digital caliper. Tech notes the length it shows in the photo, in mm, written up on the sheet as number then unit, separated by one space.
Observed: 63.23 mm
